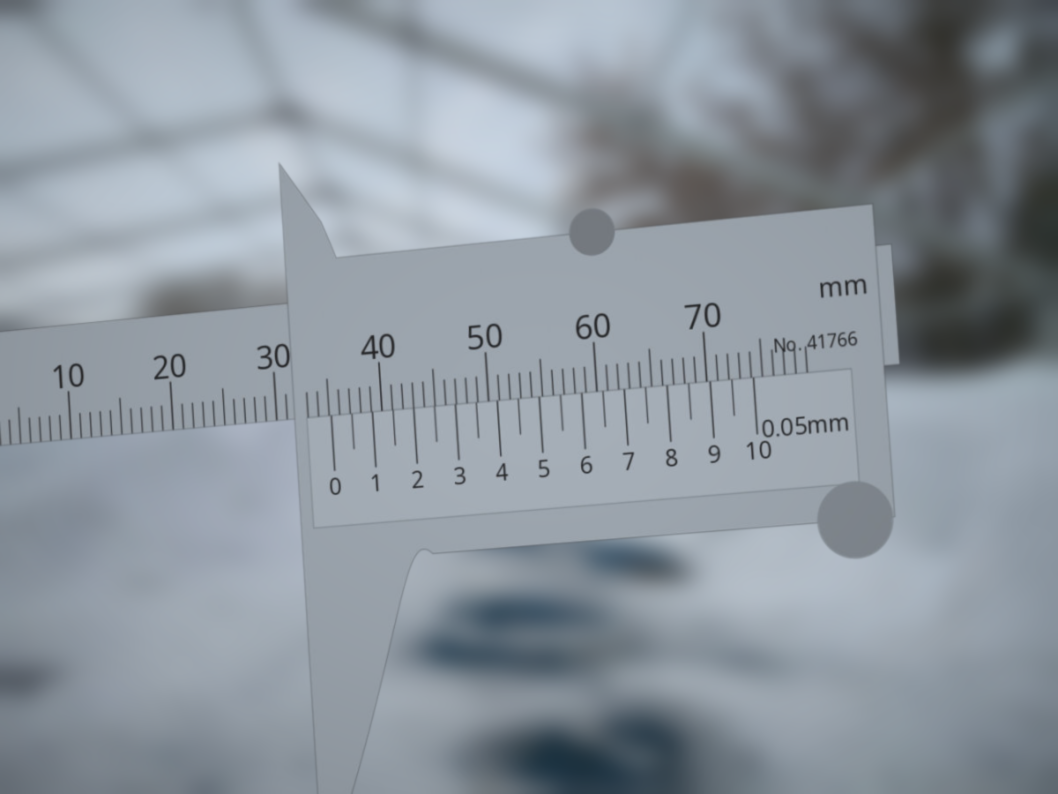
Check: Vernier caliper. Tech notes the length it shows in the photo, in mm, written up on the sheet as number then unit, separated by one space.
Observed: 35.2 mm
